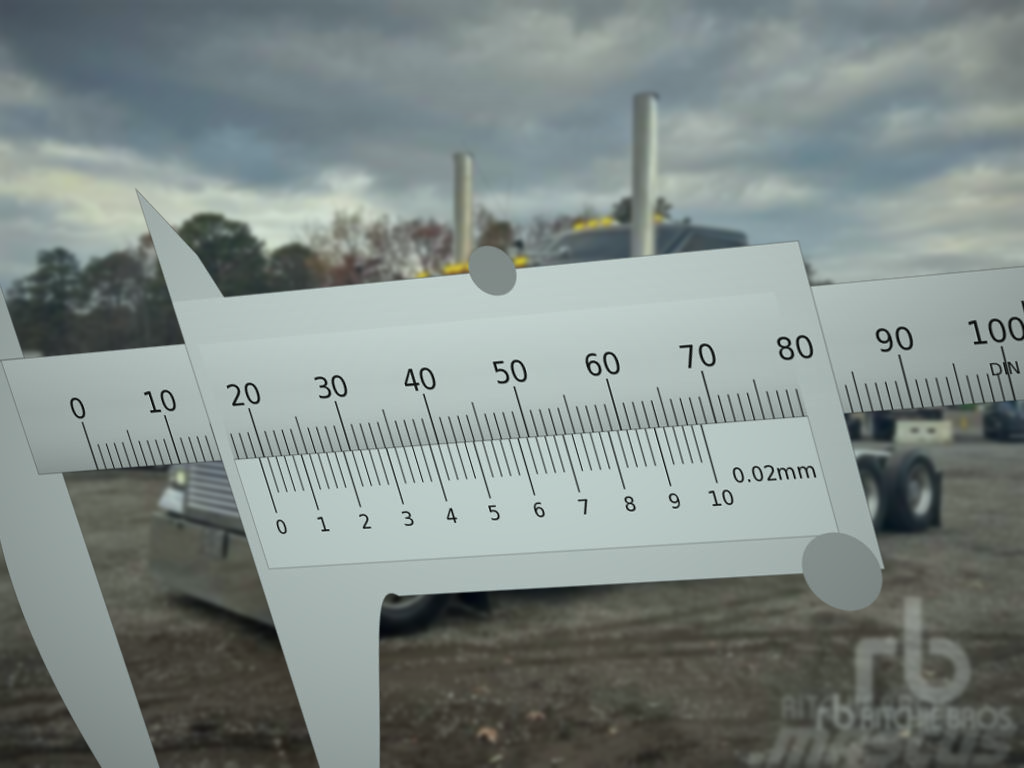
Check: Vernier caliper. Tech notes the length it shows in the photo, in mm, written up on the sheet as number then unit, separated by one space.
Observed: 19.4 mm
